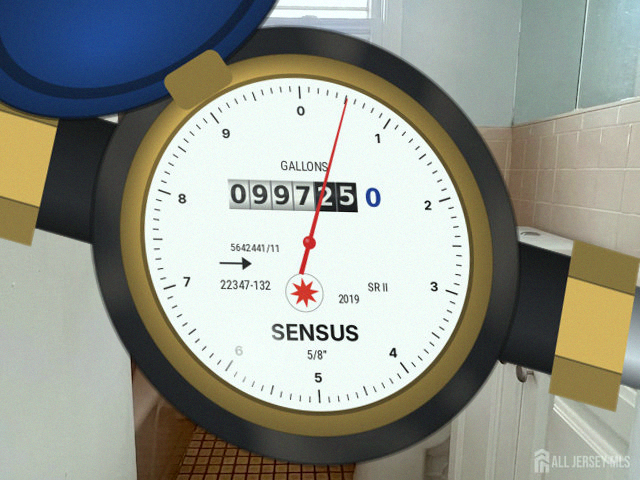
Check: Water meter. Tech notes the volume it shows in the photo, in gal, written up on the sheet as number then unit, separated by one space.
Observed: 997250.5 gal
